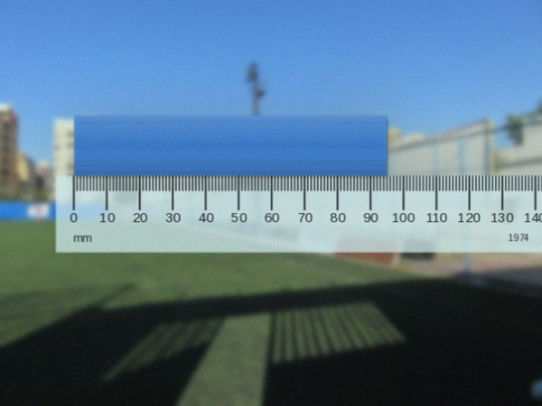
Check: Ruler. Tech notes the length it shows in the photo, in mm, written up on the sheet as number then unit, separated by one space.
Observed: 95 mm
